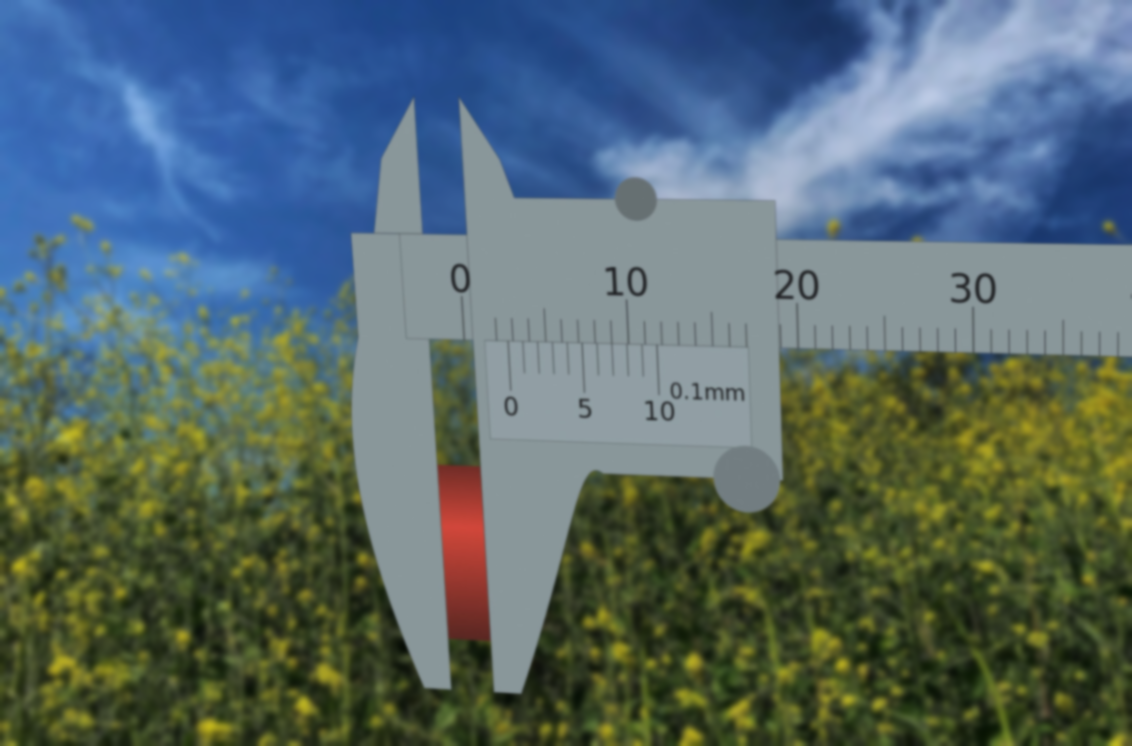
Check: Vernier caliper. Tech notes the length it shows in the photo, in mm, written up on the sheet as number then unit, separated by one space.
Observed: 2.7 mm
